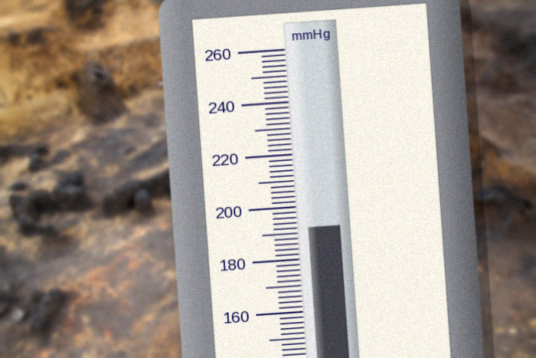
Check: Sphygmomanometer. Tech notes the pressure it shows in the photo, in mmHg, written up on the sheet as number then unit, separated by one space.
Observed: 192 mmHg
